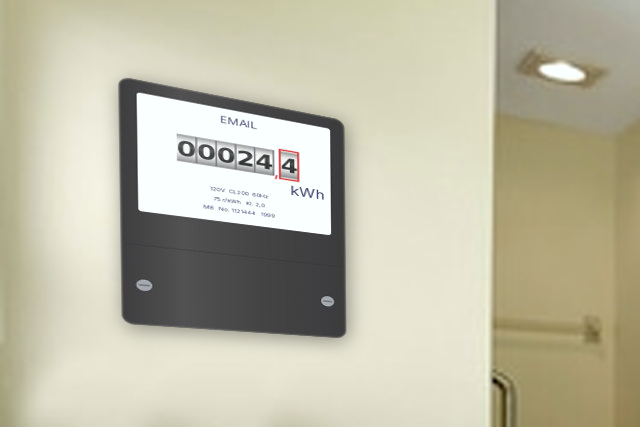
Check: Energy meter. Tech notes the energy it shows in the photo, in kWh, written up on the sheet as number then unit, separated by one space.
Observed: 24.4 kWh
